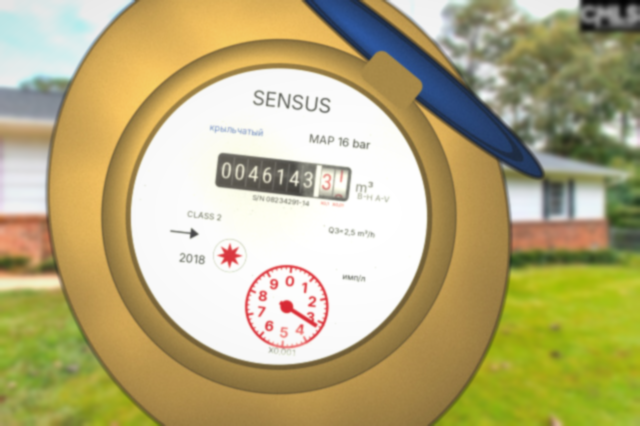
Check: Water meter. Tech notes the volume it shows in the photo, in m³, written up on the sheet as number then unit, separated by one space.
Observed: 46143.313 m³
